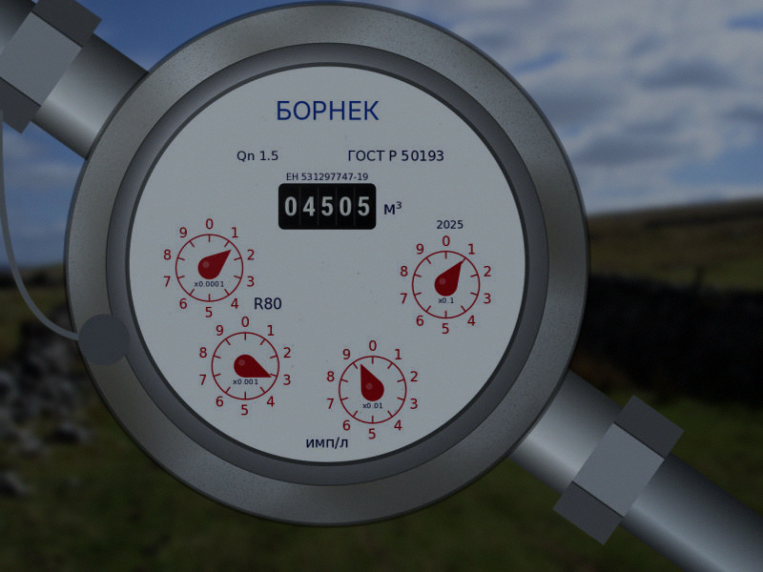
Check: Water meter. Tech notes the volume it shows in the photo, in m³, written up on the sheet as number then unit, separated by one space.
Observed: 4505.0931 m³
